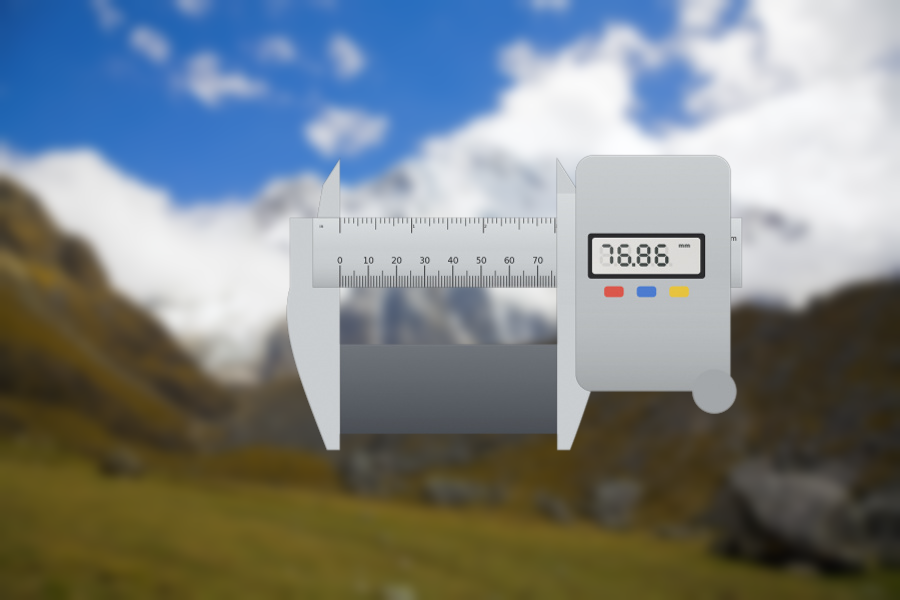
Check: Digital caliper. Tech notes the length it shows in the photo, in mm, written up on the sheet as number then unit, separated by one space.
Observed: 76.86 mm
